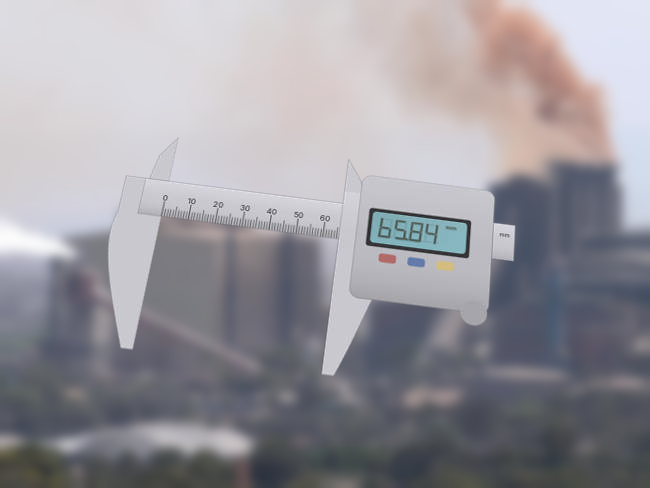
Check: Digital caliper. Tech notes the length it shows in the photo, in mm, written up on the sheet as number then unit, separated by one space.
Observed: 65.84 mm
